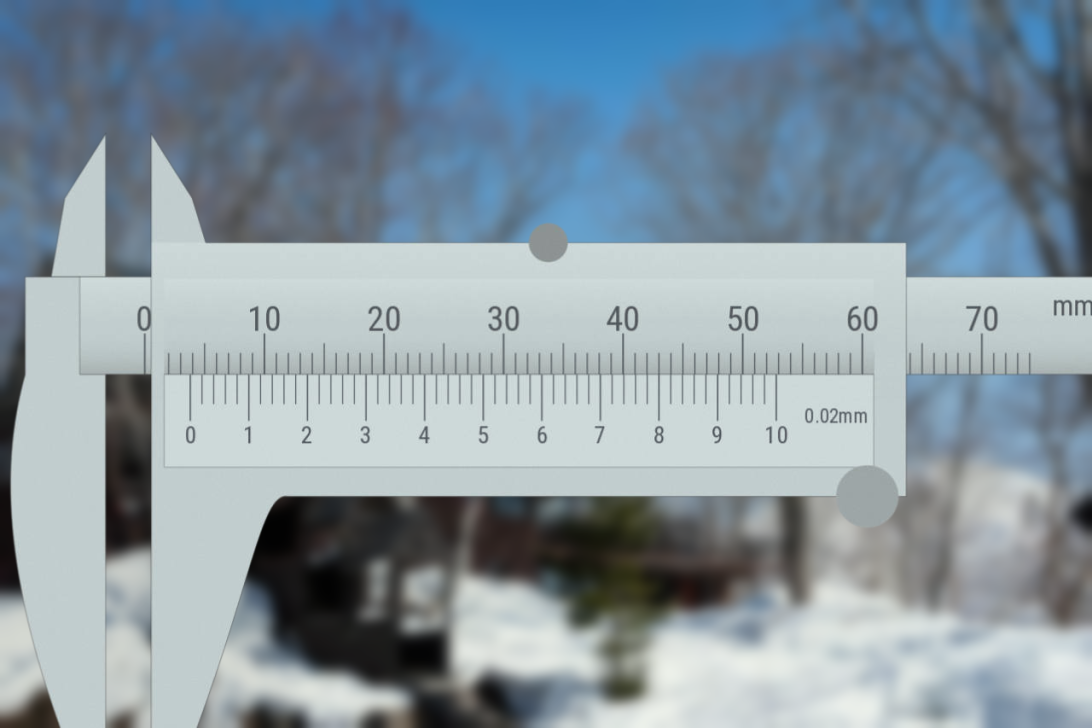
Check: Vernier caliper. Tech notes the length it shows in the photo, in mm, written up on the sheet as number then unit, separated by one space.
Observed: 3.8 mm
